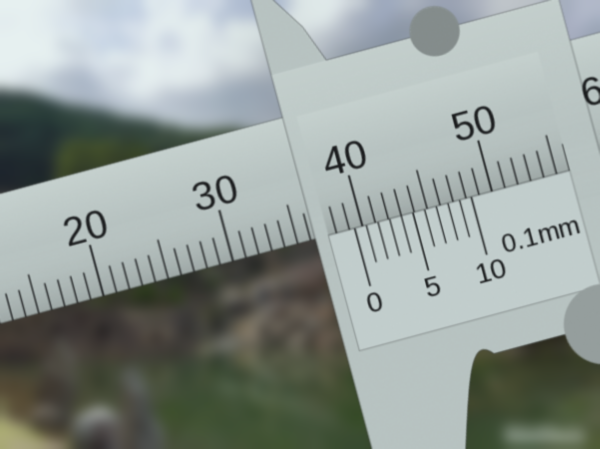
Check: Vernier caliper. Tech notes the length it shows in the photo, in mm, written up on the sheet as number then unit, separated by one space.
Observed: 39.4 mm
